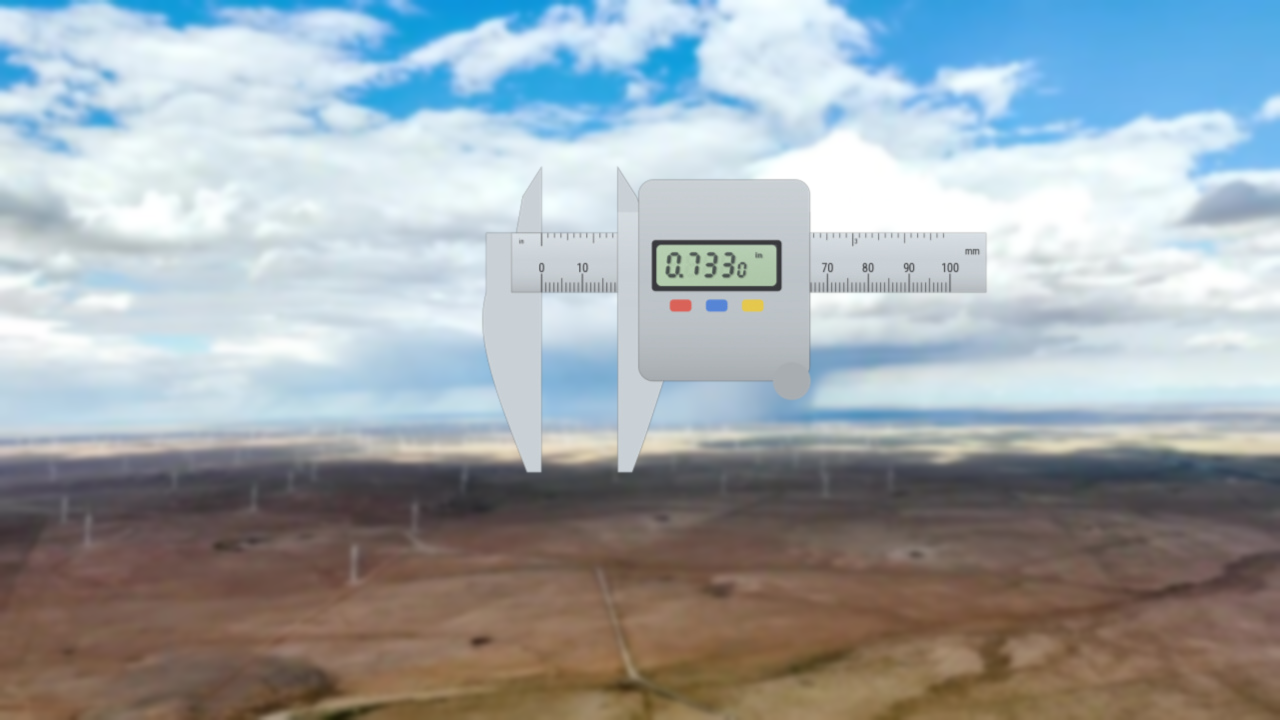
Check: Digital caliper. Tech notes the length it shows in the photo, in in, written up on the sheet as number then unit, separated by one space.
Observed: 0.7330 in
